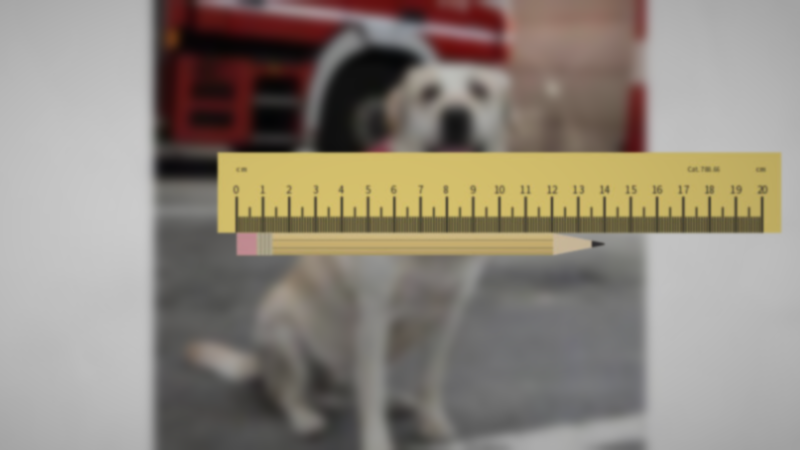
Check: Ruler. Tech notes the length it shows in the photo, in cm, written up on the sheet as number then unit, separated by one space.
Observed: 14 cm
